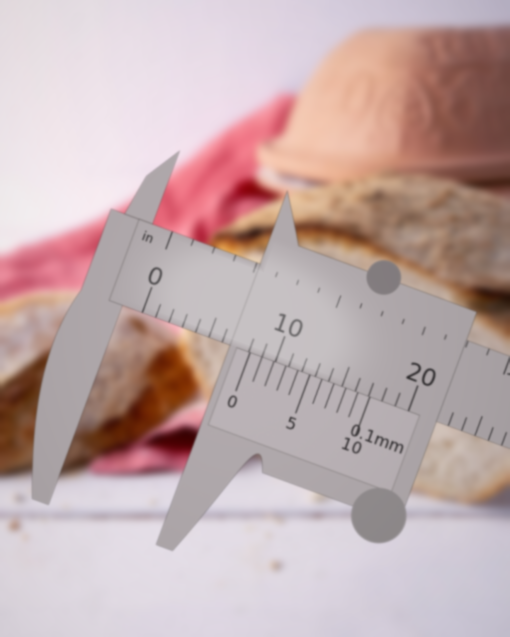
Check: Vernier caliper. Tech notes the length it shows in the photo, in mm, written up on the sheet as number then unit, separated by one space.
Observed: 8.1 mm
